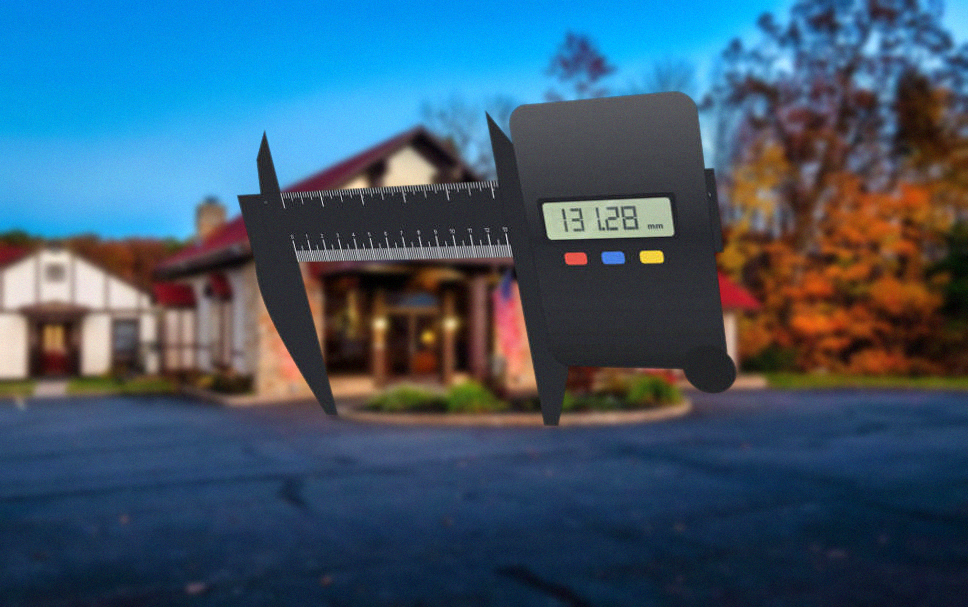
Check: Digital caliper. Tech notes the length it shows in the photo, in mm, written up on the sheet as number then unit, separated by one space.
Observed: 131.28 mm
